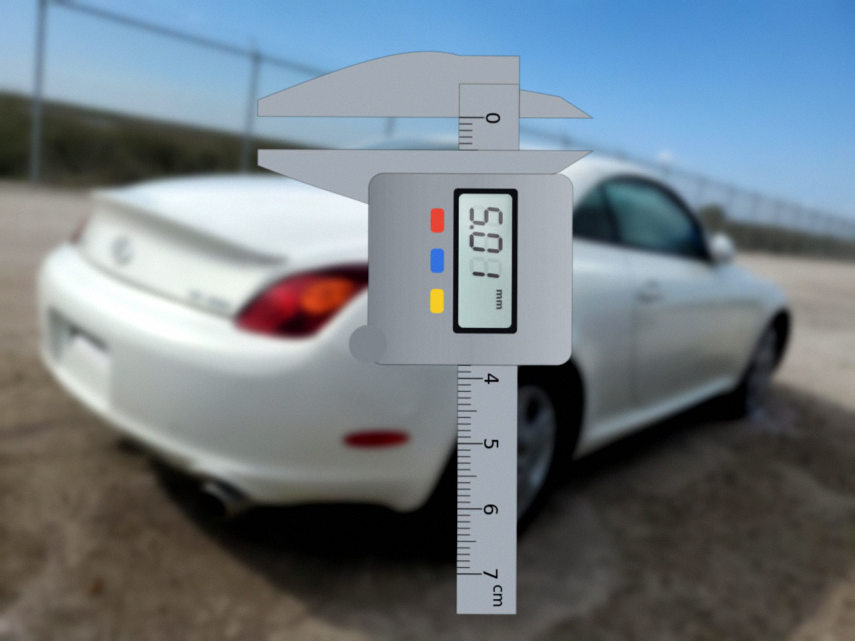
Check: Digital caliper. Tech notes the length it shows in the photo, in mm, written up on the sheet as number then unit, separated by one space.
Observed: 5.01 mm
